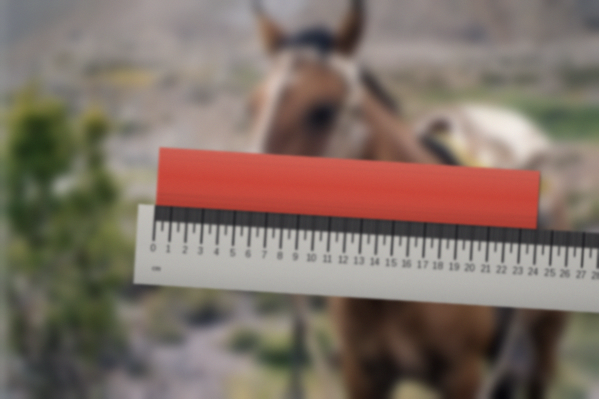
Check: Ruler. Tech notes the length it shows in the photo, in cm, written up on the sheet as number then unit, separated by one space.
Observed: 24 cm
